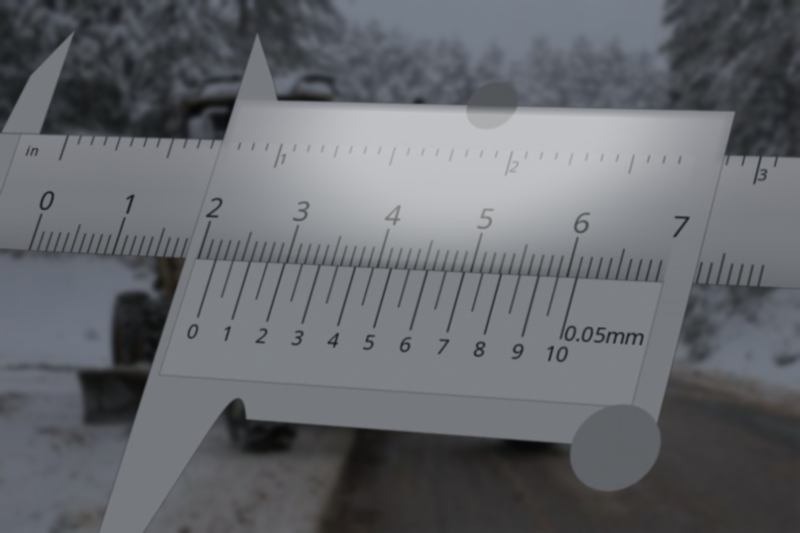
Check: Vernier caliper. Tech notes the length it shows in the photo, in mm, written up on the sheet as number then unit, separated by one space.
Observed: 22.0 mm
